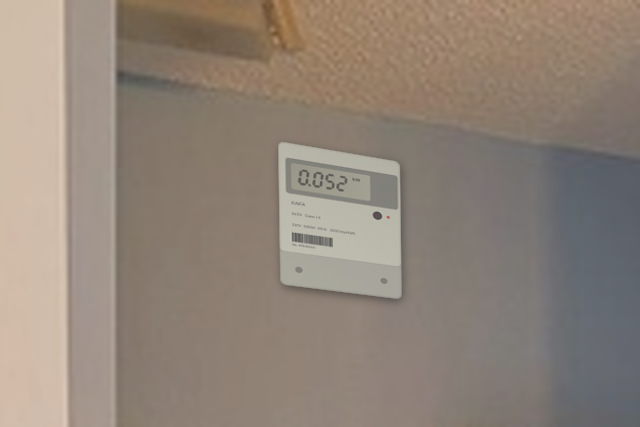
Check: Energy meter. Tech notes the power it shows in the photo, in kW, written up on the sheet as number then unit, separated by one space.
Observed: 0.052 kW
